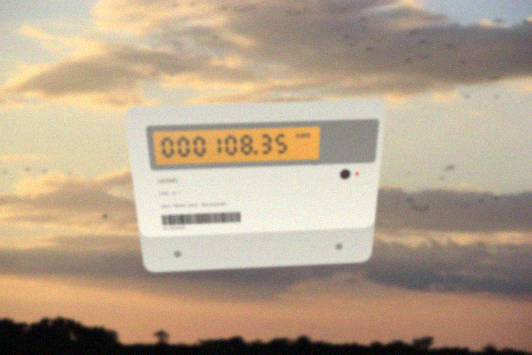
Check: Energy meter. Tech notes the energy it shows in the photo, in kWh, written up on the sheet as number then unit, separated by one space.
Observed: 108.35 kWh
